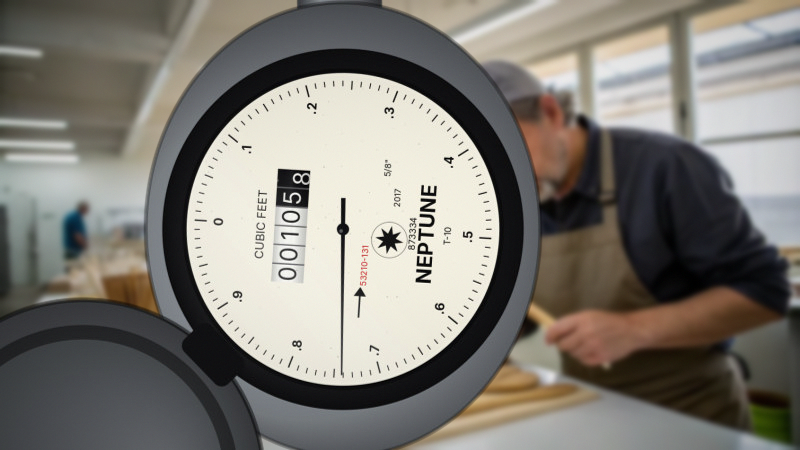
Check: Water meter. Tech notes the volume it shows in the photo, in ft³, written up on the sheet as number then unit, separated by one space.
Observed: 1057.74 ft³
